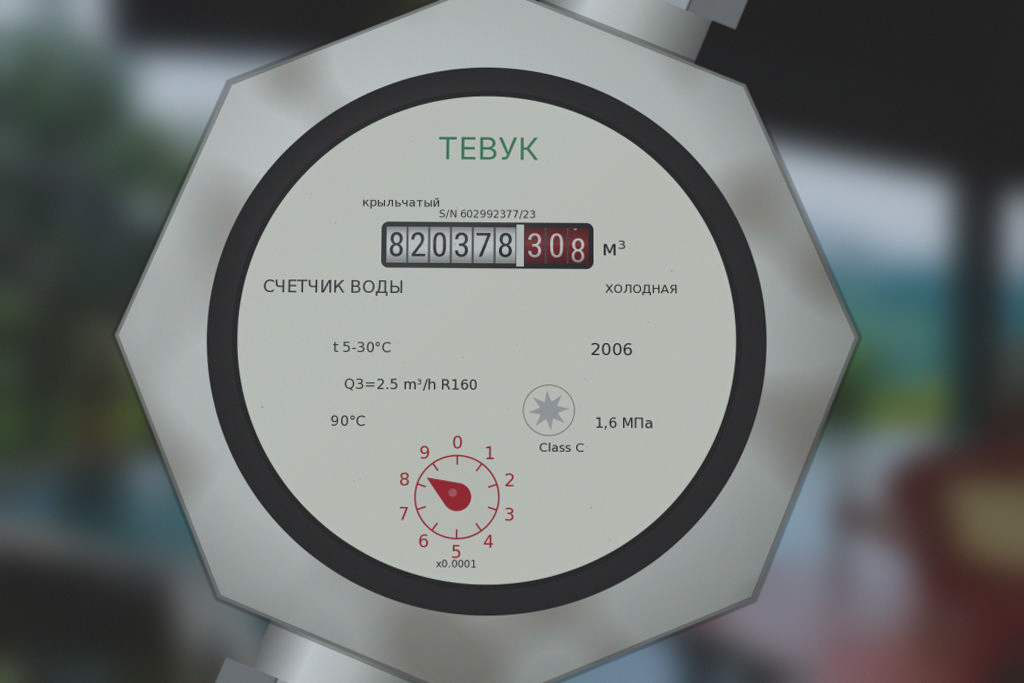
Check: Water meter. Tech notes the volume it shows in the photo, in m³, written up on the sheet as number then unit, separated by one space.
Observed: 820378.3078 m³
